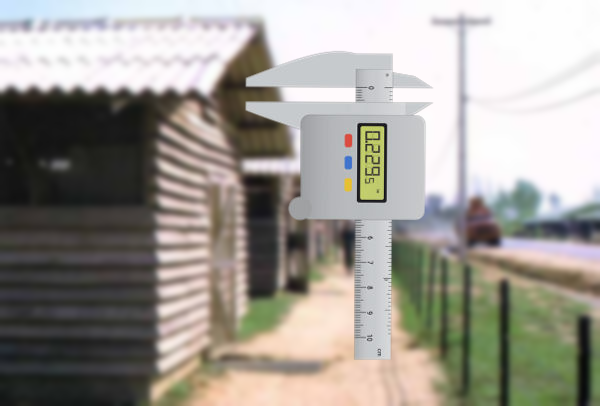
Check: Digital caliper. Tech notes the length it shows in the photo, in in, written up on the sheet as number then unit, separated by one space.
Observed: 0.2295 in
